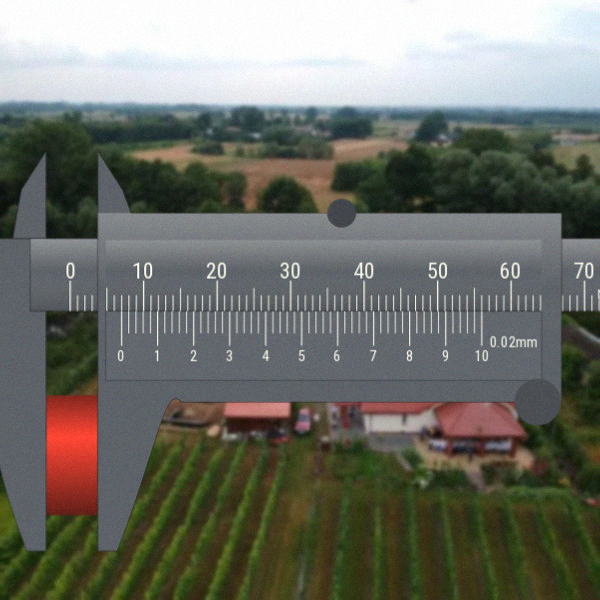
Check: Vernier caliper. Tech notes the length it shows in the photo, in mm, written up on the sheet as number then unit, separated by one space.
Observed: 7.0 mm
